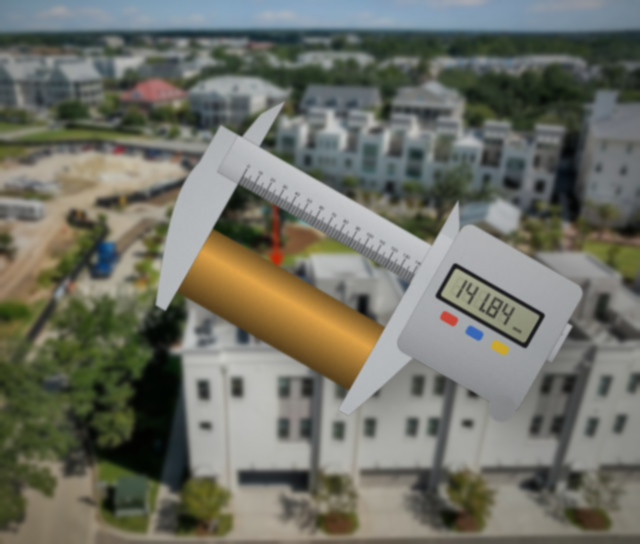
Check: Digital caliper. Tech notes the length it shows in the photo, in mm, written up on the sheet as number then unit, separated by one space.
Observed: 141.84 mm
